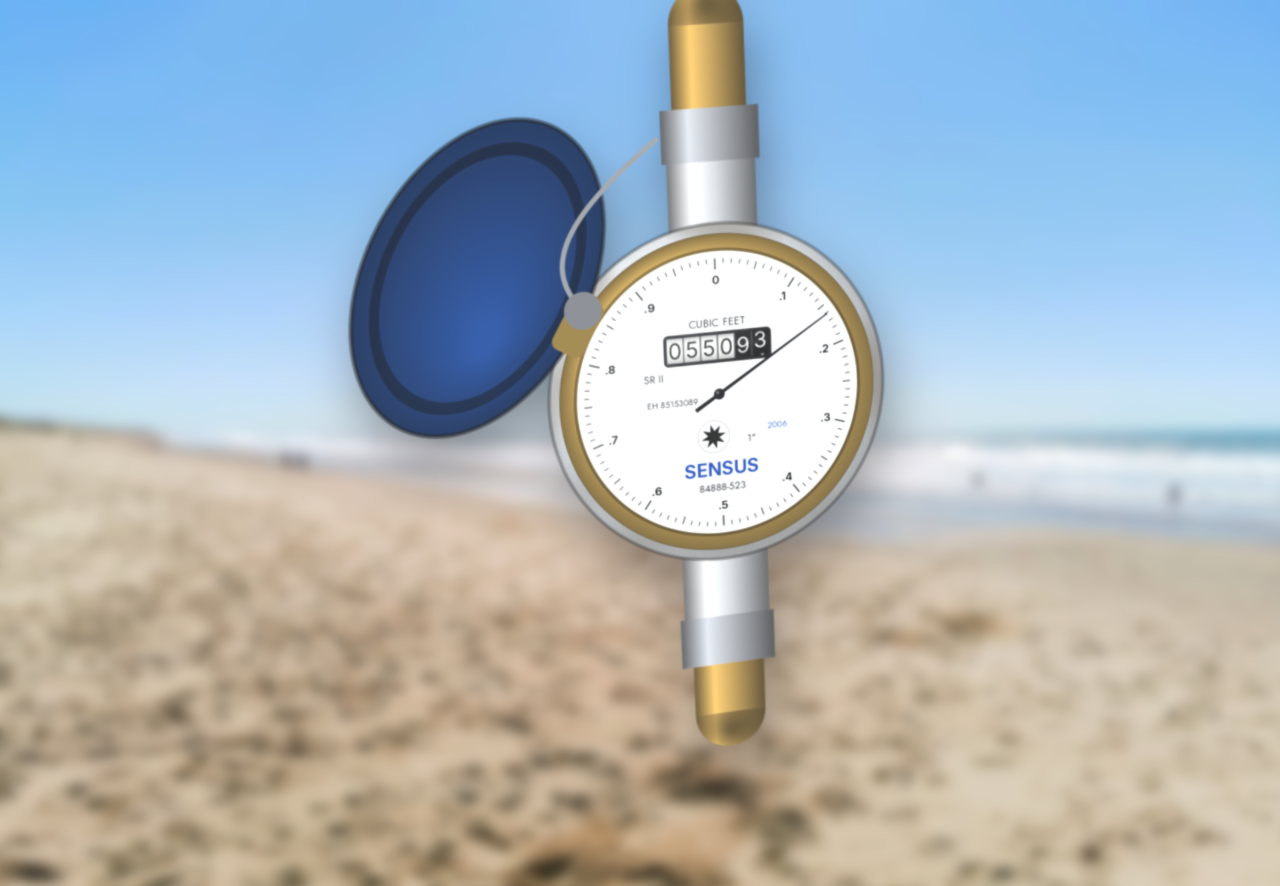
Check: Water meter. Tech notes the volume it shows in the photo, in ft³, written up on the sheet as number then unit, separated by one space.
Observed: 55093.16 ft³
